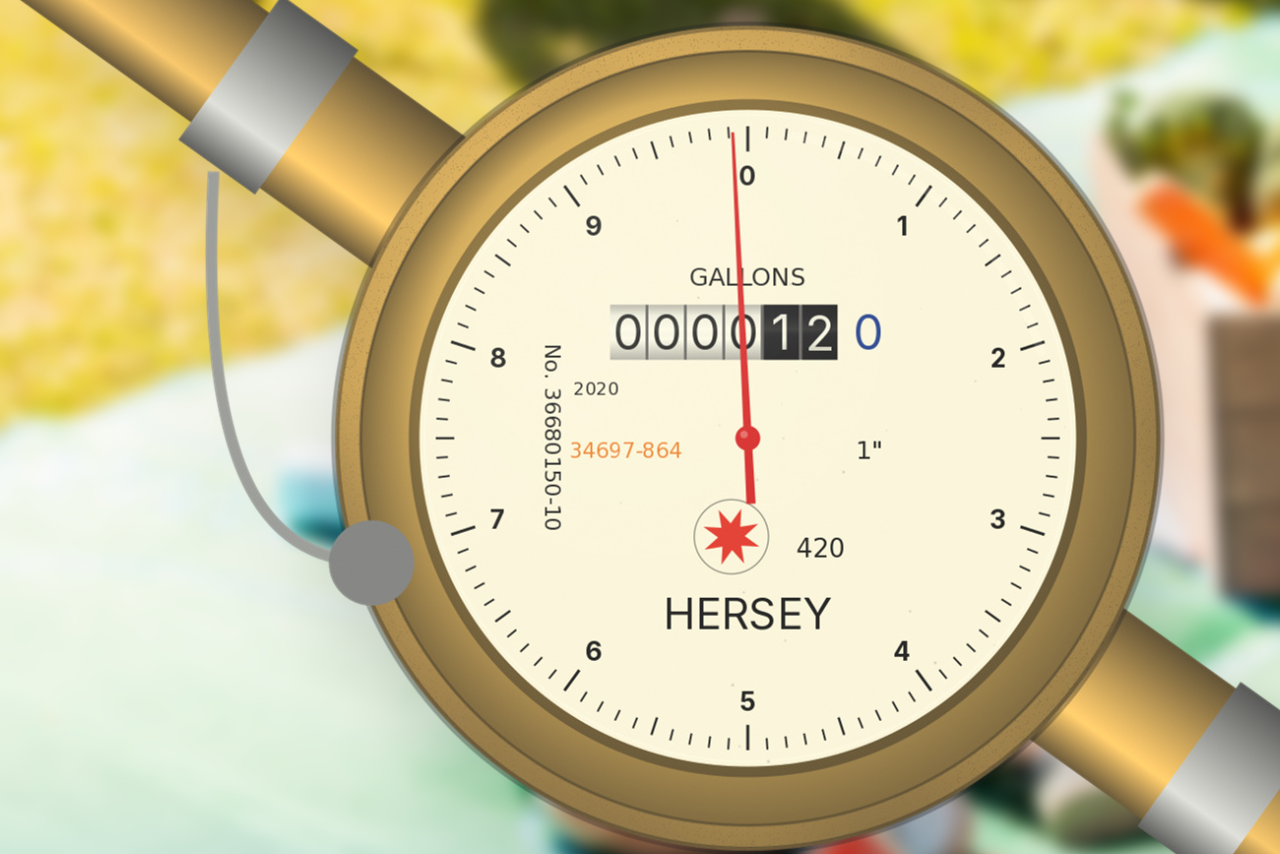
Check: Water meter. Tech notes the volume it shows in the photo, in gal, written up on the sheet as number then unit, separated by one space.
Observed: 119.9 gal
